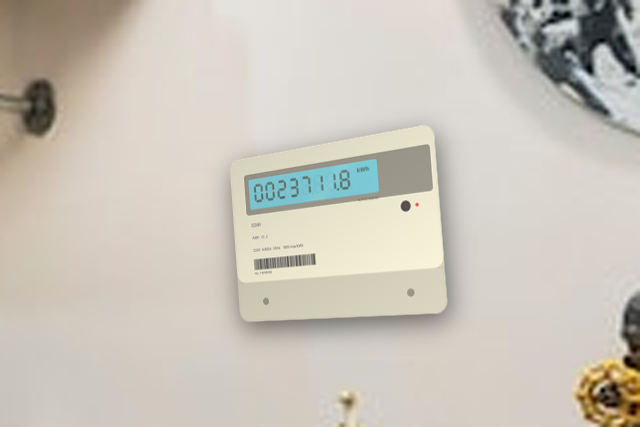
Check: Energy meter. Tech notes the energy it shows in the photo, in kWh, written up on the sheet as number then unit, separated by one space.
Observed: 23711.8 kWh
